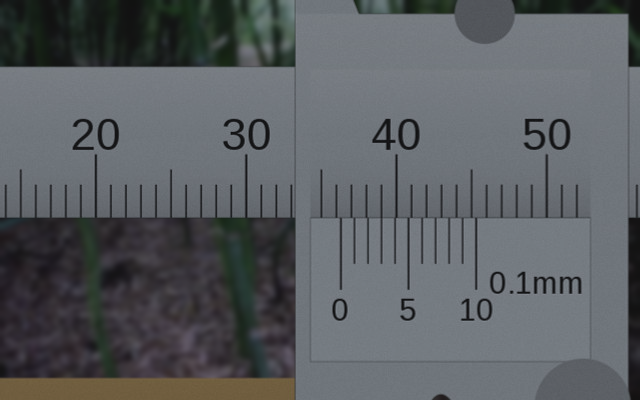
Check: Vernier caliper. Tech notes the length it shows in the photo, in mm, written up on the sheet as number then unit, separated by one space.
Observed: 36.3 mm
